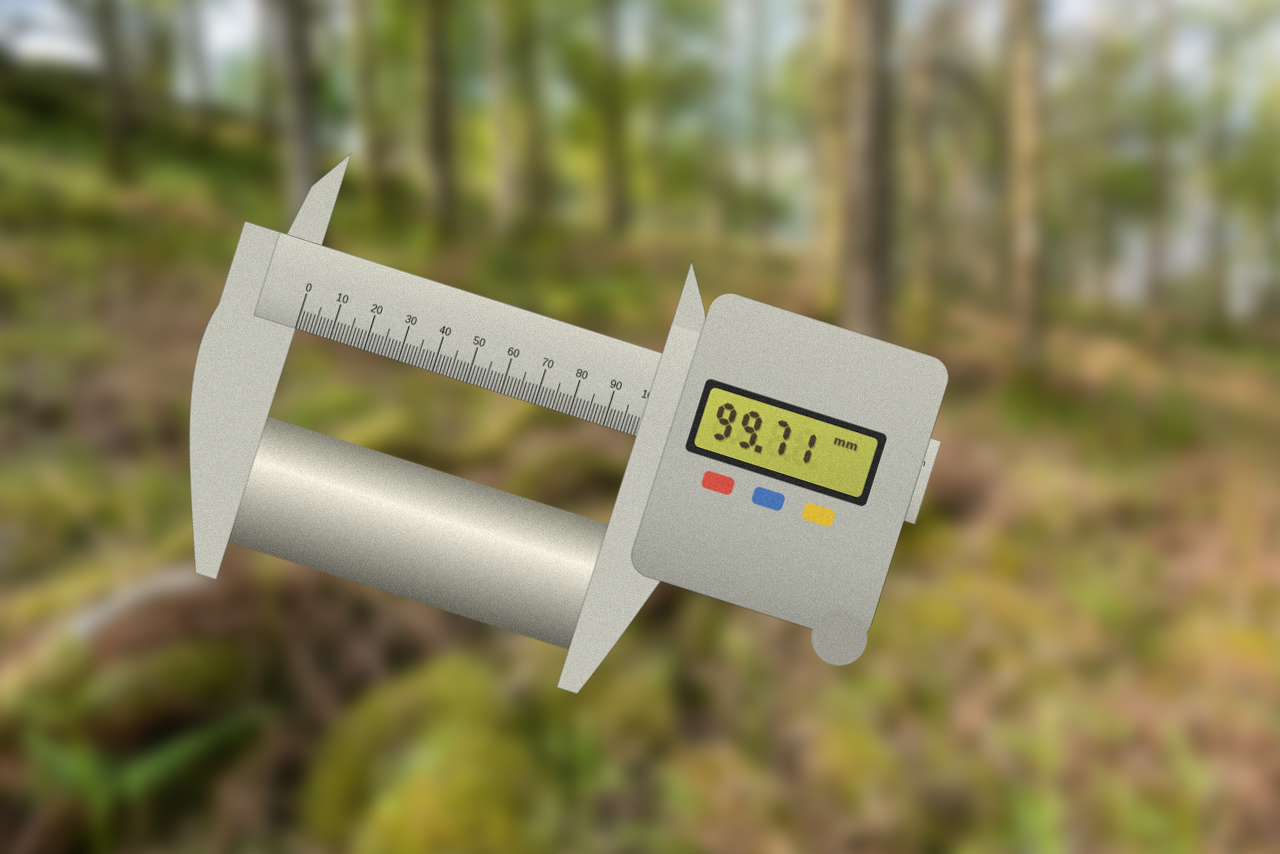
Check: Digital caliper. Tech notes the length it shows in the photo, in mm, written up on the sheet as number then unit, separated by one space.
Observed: 99.71 mm
